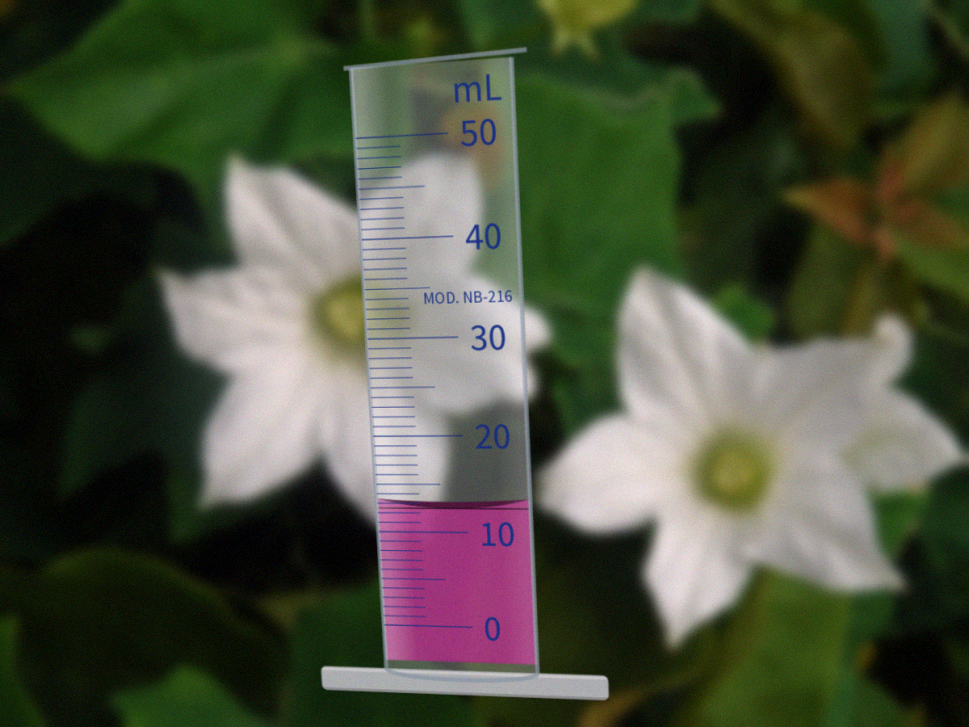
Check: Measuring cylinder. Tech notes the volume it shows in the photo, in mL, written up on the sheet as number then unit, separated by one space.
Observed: 12.5 mL
